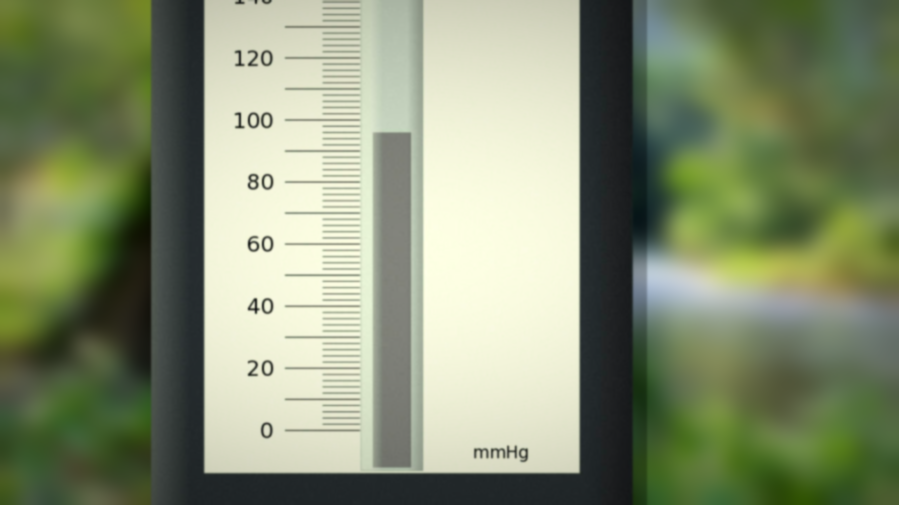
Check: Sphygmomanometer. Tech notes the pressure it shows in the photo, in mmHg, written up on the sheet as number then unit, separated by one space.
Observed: 96 mmHg
